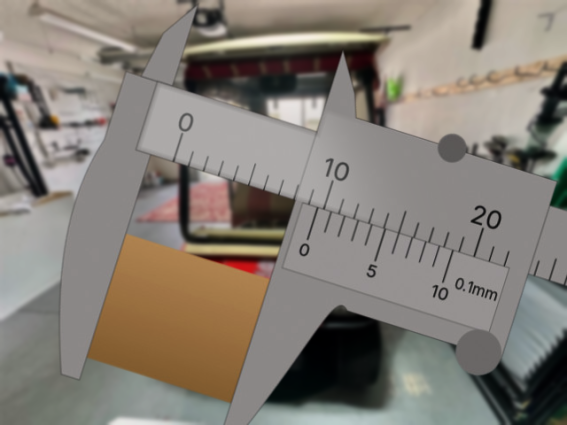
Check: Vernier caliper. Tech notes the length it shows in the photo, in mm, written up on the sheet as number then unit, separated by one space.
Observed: 9.6 mm
